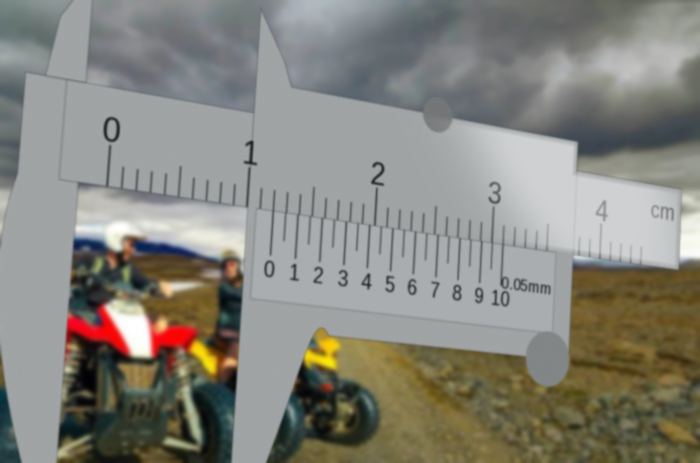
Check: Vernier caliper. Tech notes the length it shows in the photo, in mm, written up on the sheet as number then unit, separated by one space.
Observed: 12.0 mm
